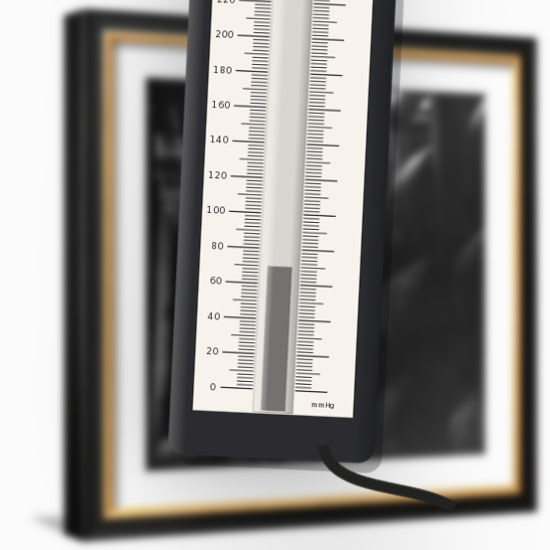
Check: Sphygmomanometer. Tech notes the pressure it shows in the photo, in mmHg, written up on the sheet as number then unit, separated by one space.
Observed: 70 mmHg
